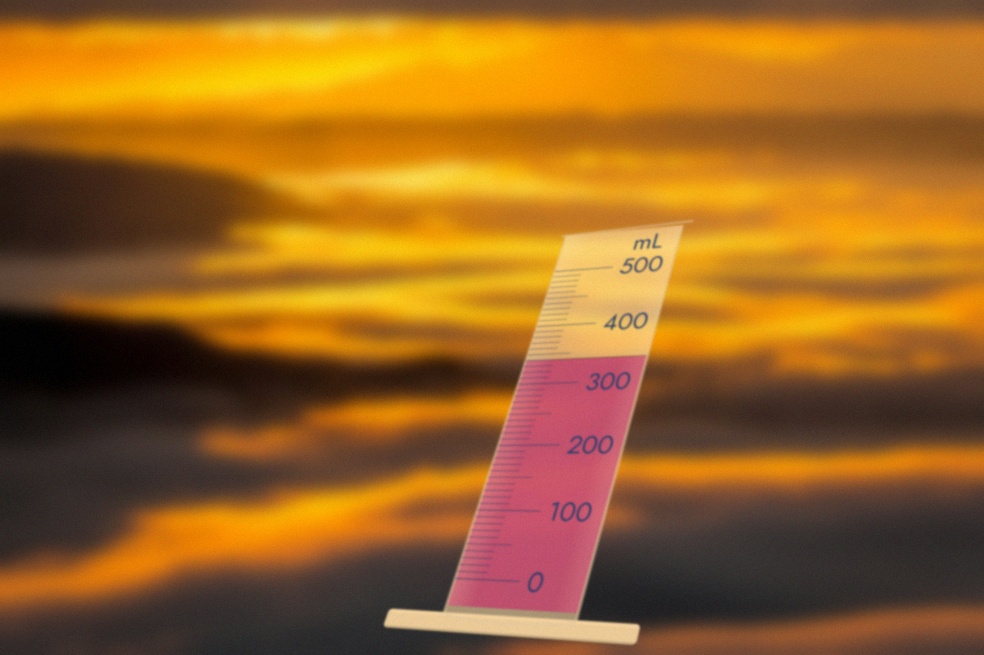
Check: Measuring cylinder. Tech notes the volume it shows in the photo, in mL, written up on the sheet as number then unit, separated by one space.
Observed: 340 mL
